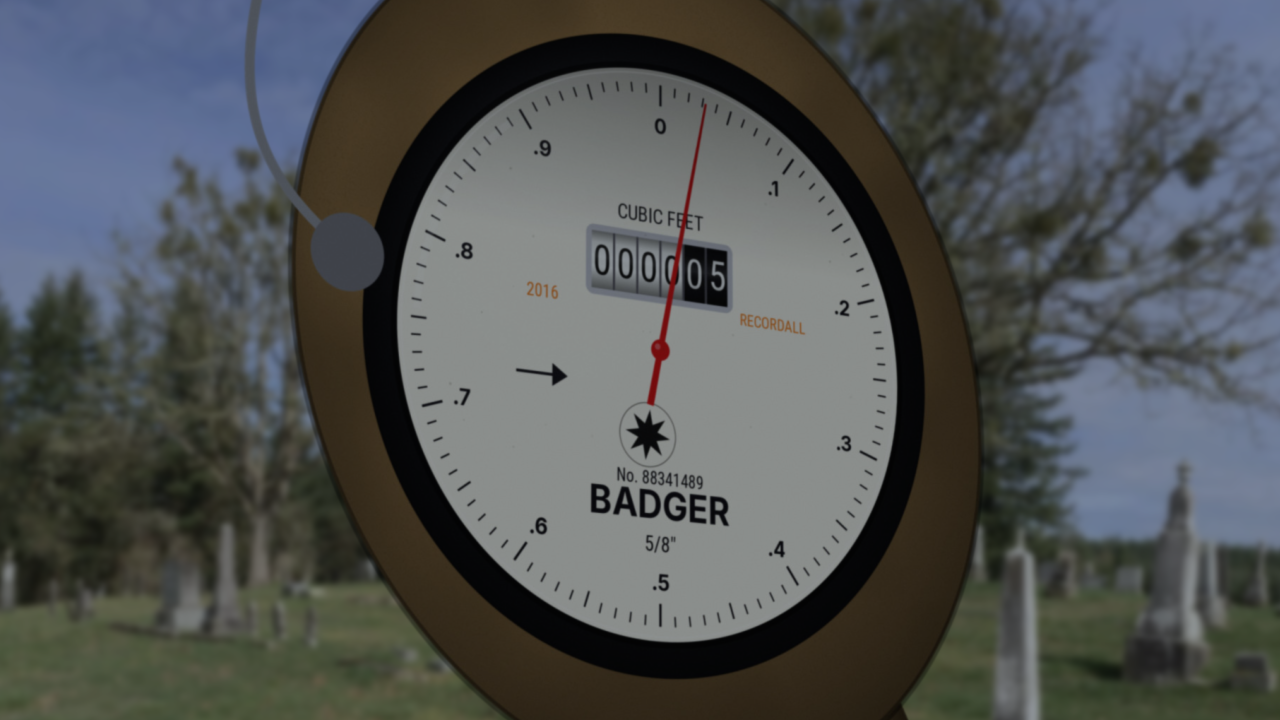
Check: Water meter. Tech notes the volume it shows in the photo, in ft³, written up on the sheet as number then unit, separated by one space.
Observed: 5.03 ft³
